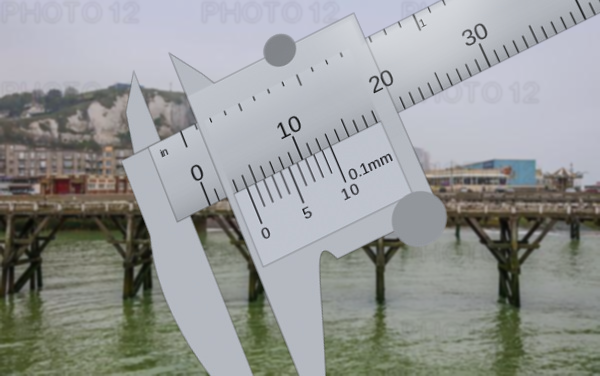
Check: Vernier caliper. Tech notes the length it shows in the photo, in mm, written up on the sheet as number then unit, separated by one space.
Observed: 4.0 mm
